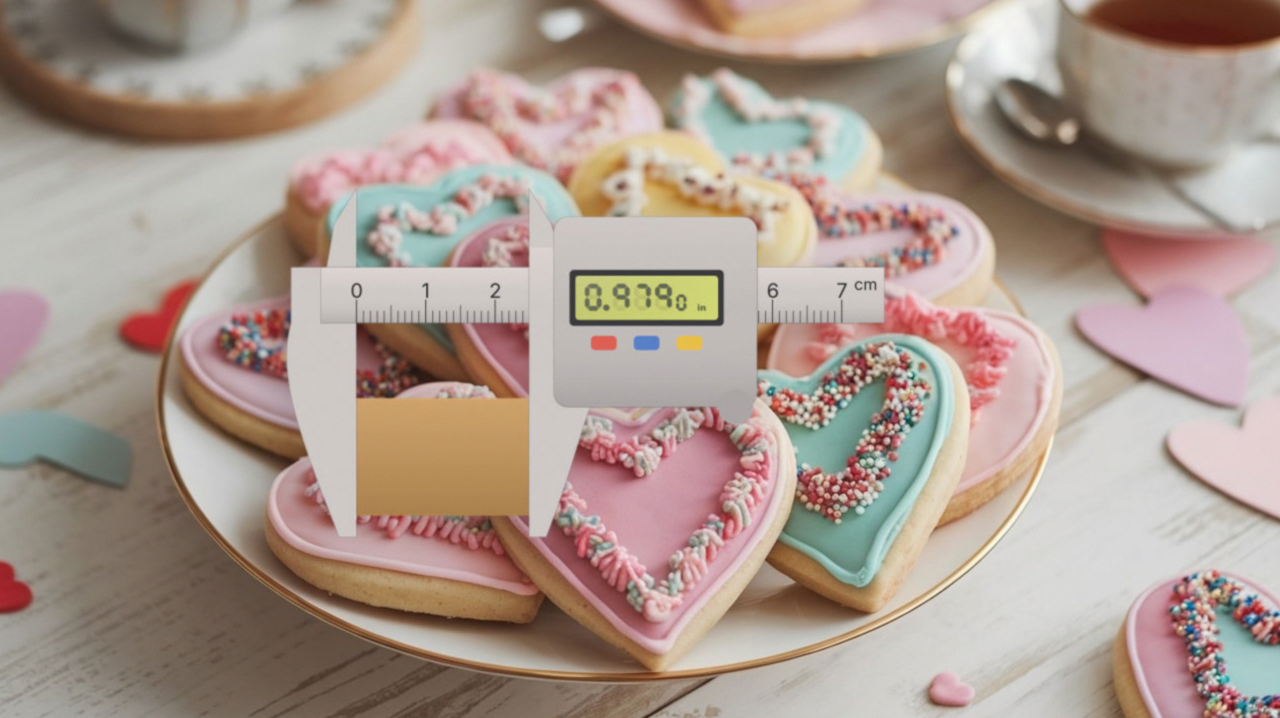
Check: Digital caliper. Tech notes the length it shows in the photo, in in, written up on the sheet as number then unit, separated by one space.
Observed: 0.9790 in
